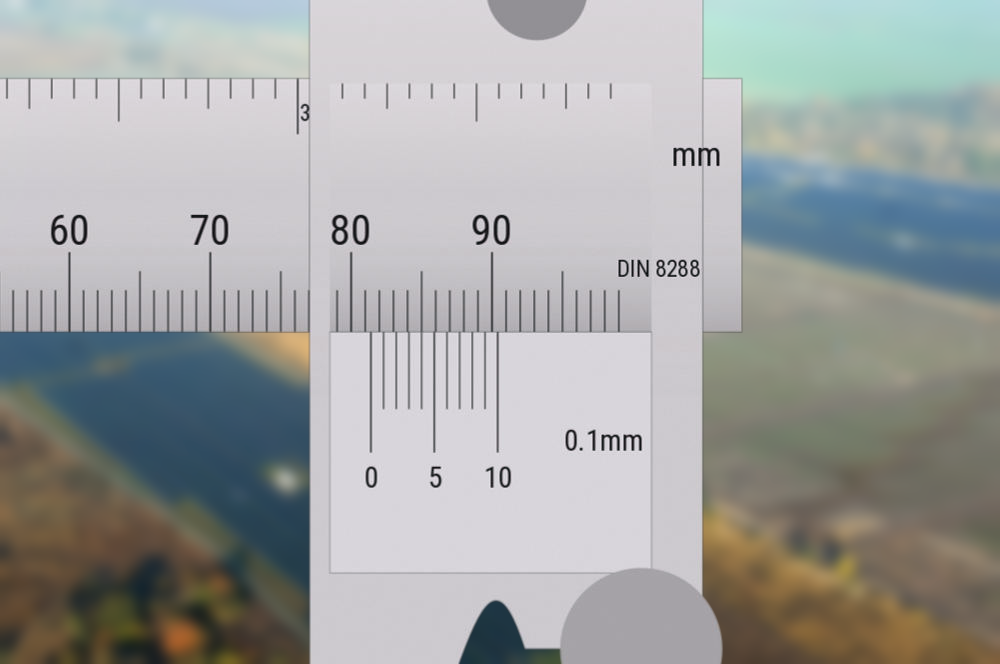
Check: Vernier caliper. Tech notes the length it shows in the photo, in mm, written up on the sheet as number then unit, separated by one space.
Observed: 81.4 mm
